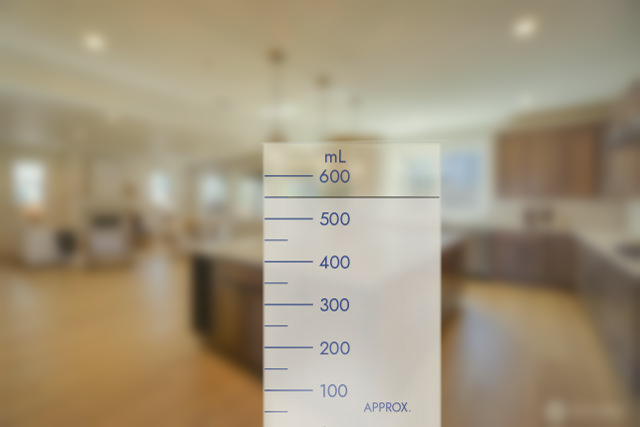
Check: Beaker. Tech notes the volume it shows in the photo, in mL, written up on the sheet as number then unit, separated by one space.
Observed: 550 mL
